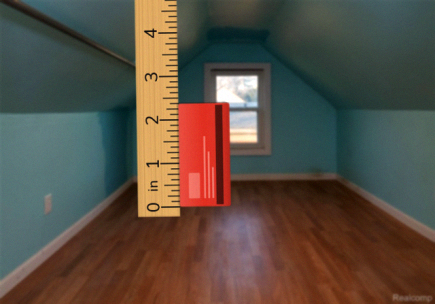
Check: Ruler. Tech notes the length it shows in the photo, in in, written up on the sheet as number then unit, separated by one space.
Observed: 2.375 in
